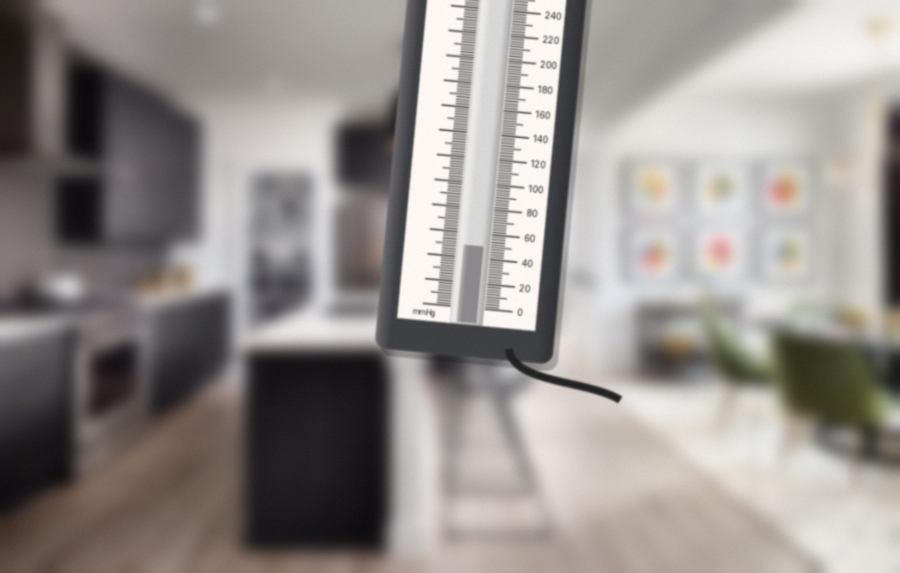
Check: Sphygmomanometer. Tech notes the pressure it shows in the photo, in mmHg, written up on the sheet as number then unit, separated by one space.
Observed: 50 mmHg
